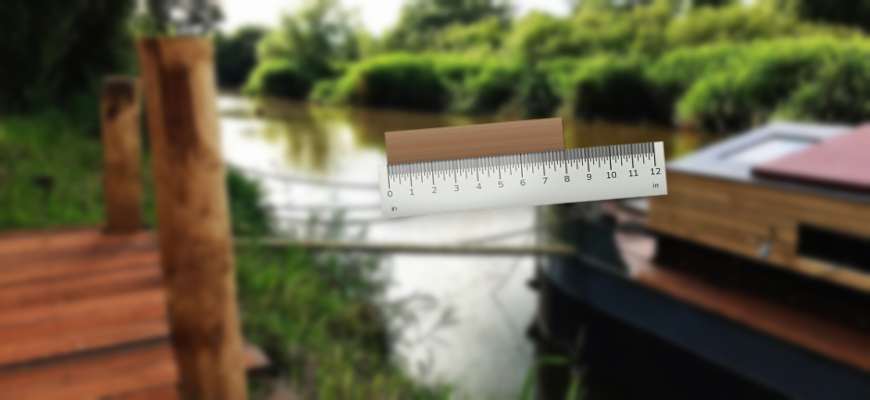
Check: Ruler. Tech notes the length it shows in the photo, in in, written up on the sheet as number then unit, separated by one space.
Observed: 8 in
